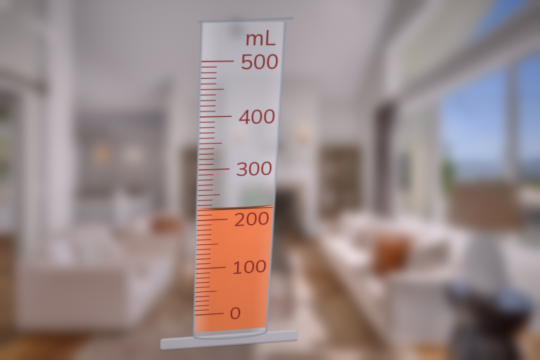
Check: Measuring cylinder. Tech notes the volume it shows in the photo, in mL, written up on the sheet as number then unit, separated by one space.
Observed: 220 mL
